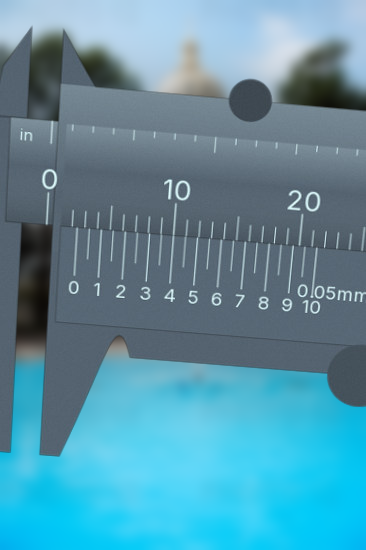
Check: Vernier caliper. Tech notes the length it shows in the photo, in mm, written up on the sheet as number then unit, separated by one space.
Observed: 2.4 mm
